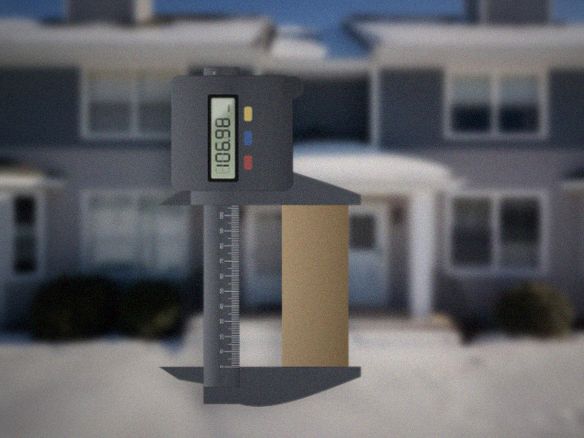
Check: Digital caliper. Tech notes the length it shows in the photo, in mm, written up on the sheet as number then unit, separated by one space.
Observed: 106.98 mm
